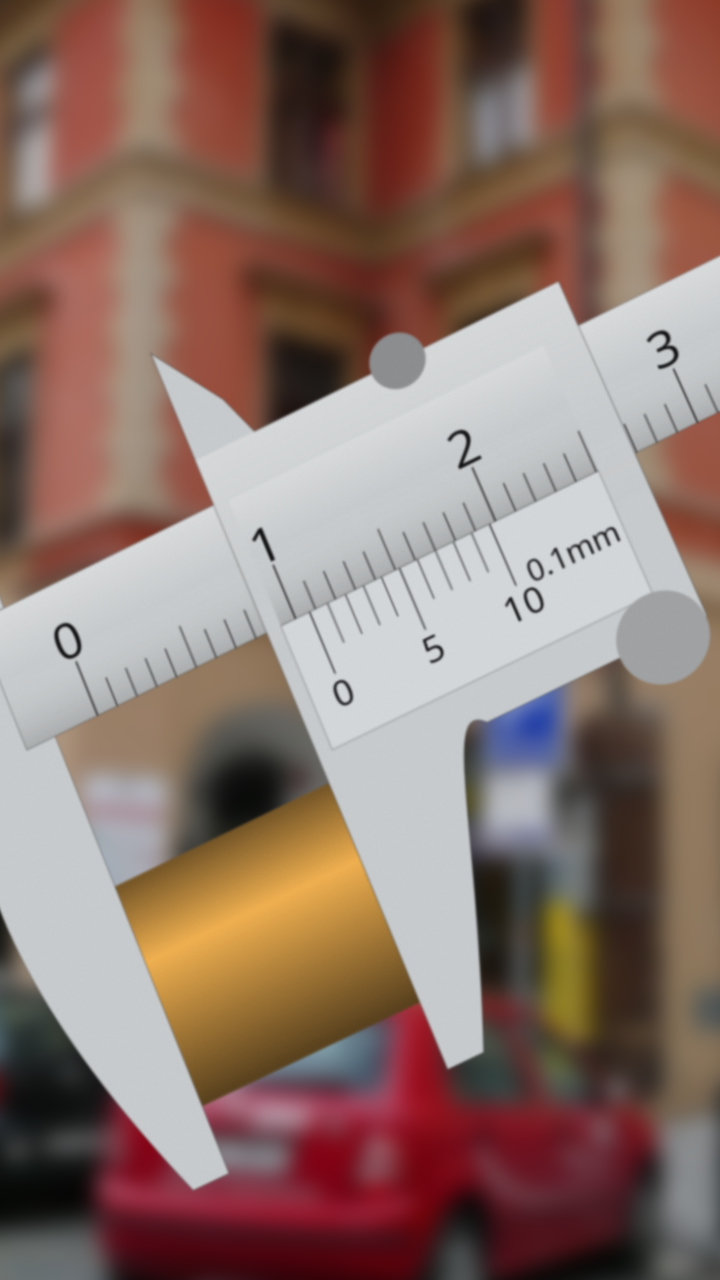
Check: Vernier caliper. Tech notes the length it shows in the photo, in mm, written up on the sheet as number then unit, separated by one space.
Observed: 10.7 mm
